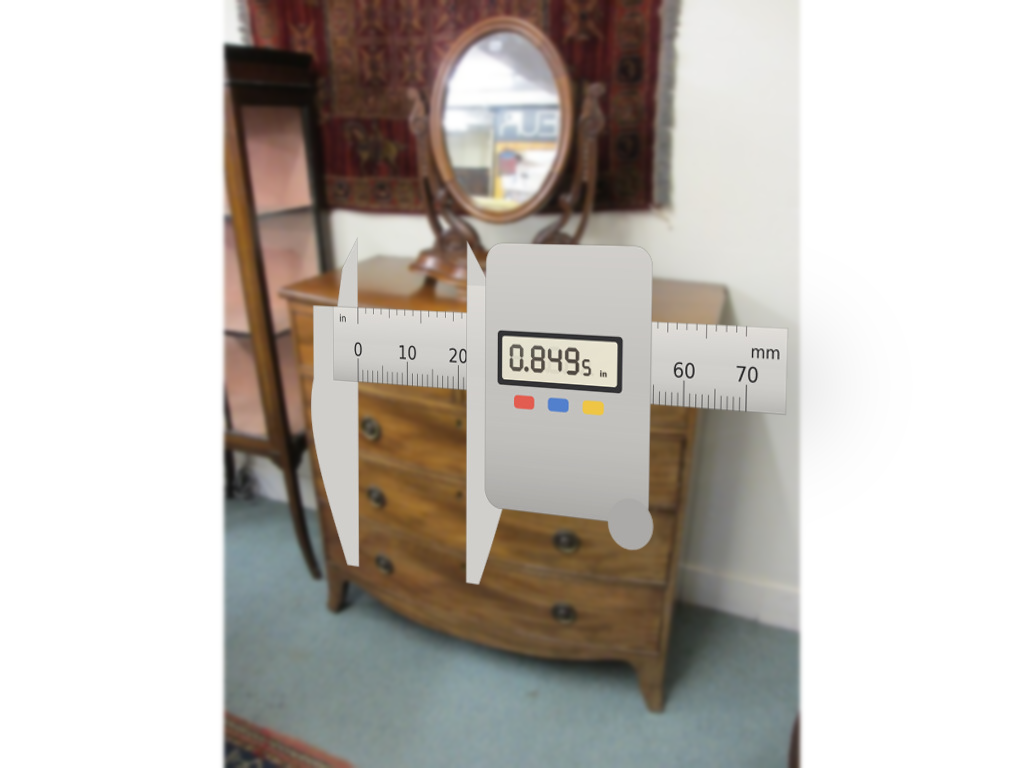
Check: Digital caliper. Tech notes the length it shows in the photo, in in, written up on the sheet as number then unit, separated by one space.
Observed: 0.8495 in
